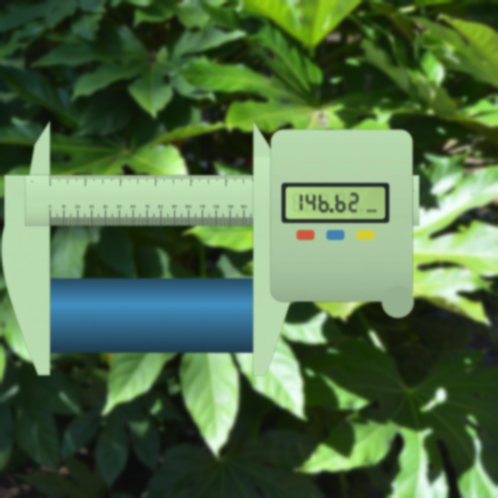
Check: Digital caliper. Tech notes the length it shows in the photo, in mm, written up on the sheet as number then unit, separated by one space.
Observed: 146.62 mm
